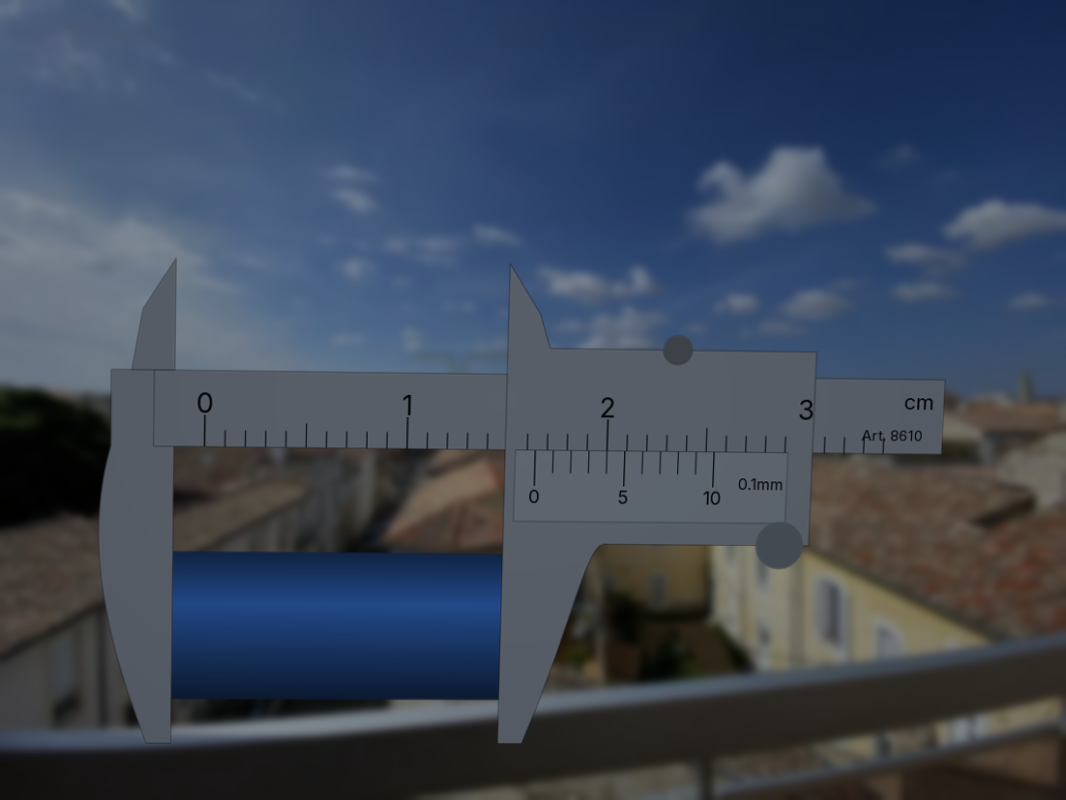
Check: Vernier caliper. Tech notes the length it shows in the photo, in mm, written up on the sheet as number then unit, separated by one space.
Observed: 16.4 mm
